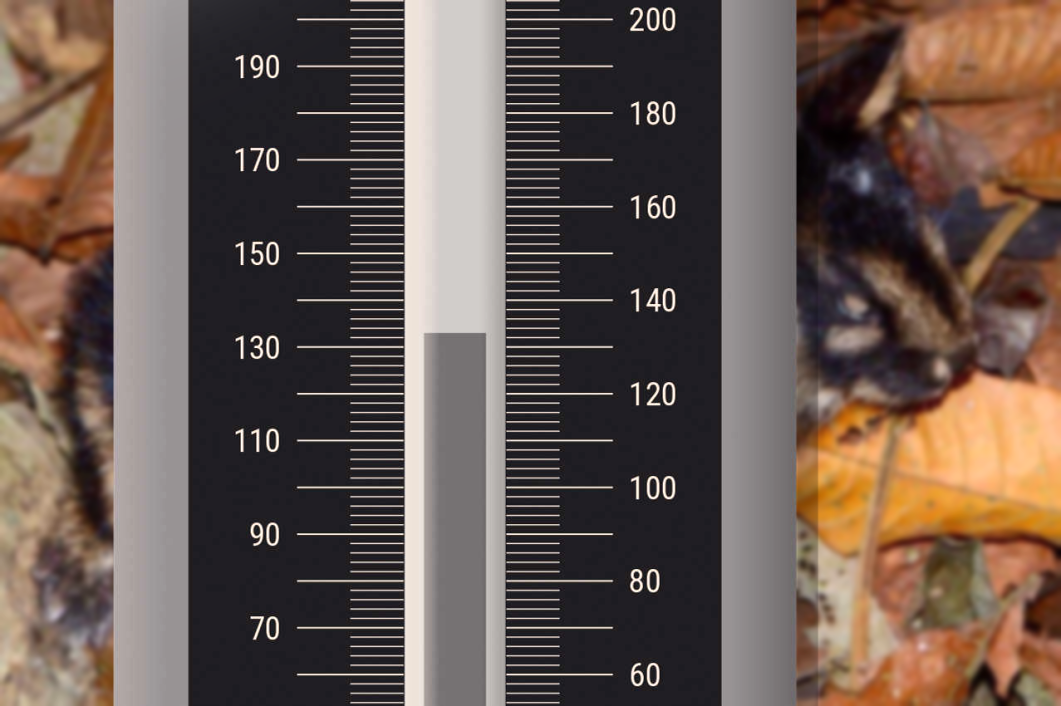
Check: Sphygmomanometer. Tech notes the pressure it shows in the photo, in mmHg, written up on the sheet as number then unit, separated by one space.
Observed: 133 mmHg
